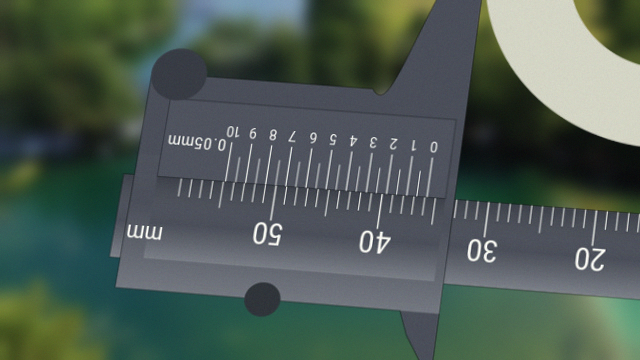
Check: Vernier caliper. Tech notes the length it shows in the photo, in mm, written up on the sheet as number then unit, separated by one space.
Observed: 35.8 mm
